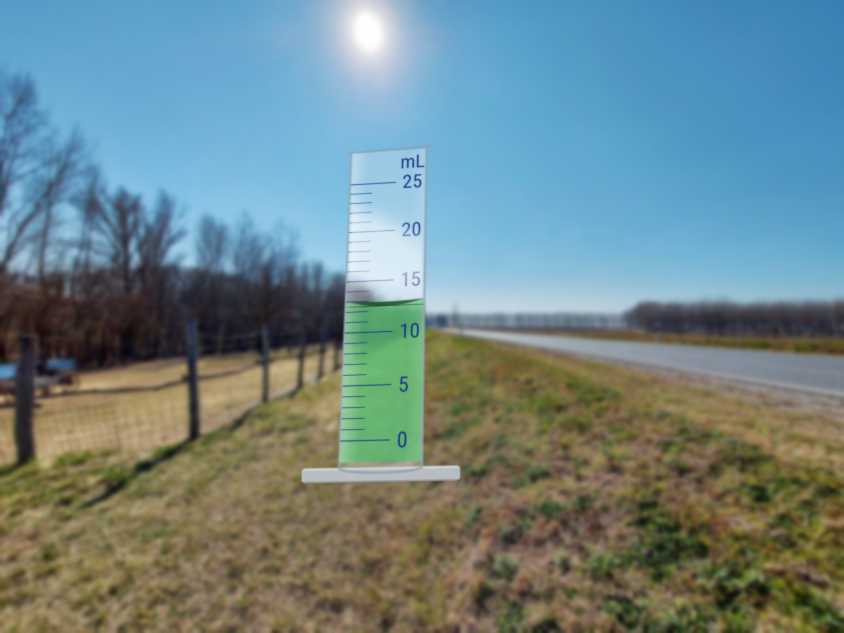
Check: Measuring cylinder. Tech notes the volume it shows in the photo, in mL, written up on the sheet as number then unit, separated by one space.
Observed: 12.5 mL
